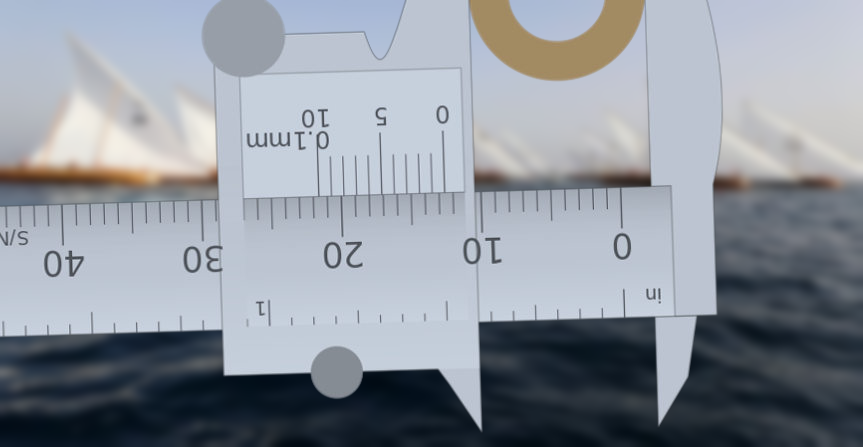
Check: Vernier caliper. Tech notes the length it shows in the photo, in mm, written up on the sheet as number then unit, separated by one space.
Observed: 12.6 mm
